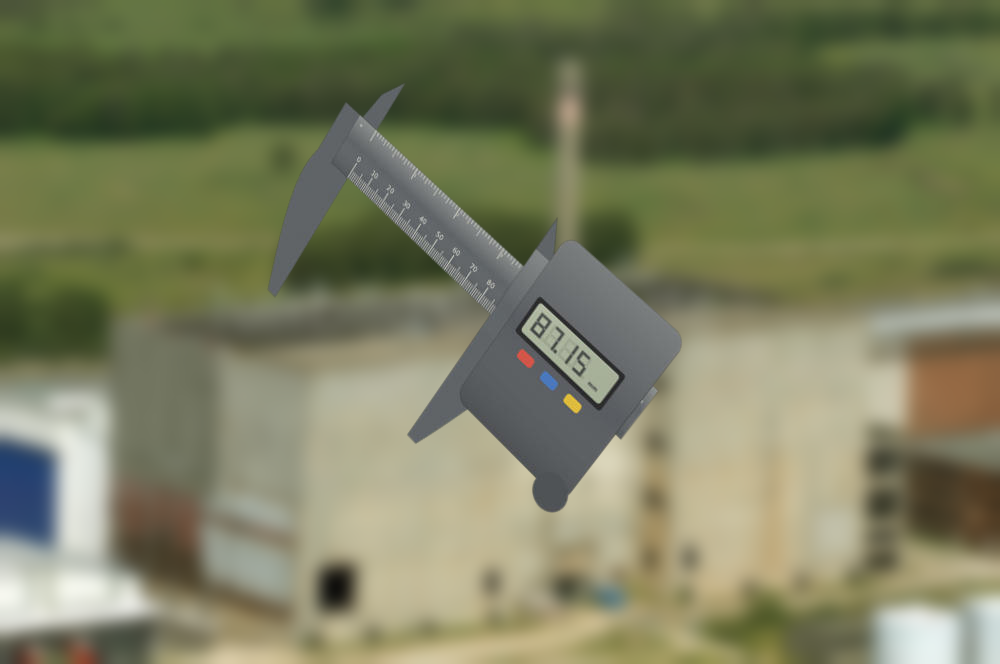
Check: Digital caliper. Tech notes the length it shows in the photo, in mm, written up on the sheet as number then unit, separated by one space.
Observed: 87.15 mm
